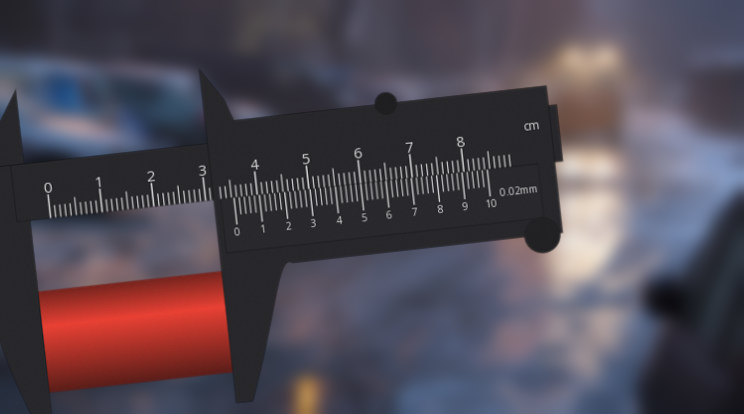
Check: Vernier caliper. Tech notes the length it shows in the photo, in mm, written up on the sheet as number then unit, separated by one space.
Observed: 35.5 mm
